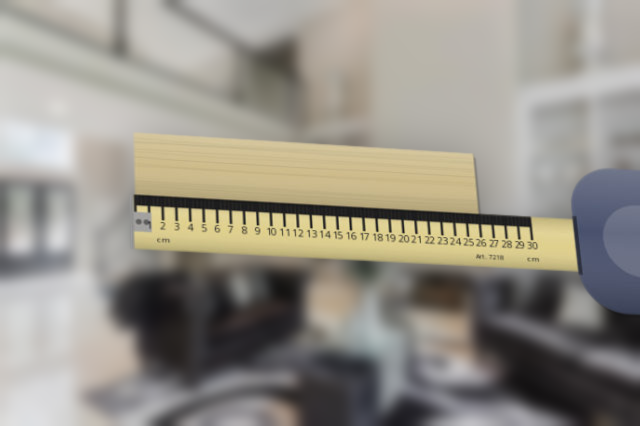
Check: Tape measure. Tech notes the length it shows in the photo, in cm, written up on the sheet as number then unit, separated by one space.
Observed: 26 cm
